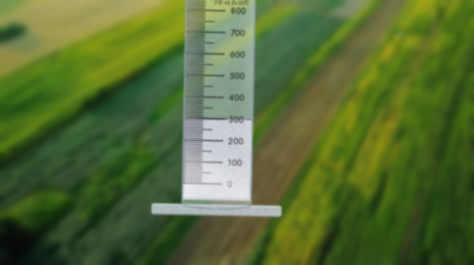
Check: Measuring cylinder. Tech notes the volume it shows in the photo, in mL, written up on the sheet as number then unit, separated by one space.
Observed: 300 mL
